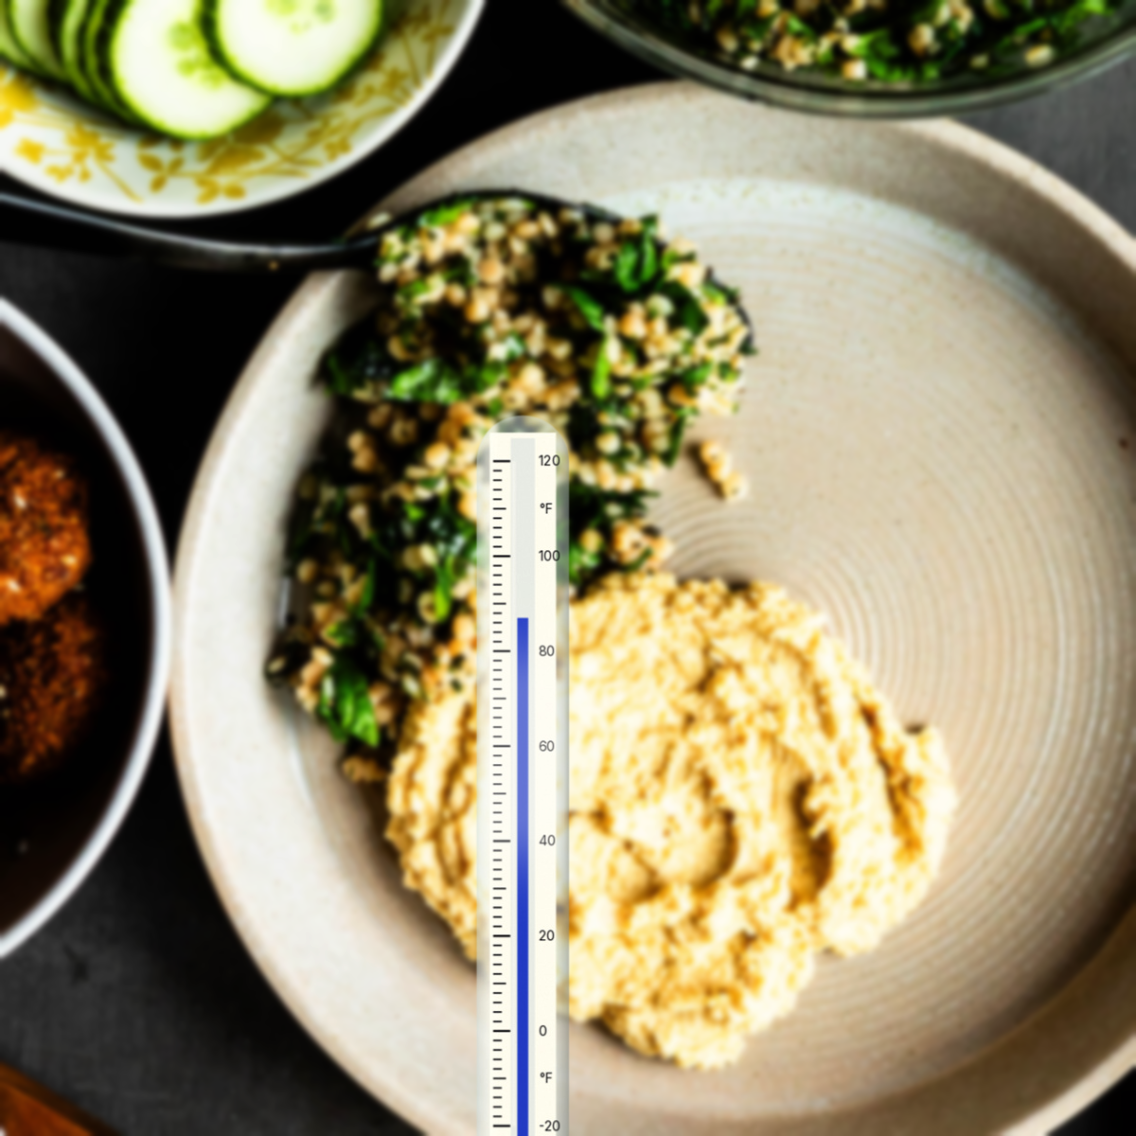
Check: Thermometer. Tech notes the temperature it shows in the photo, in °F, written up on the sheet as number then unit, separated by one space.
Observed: 87 °F
